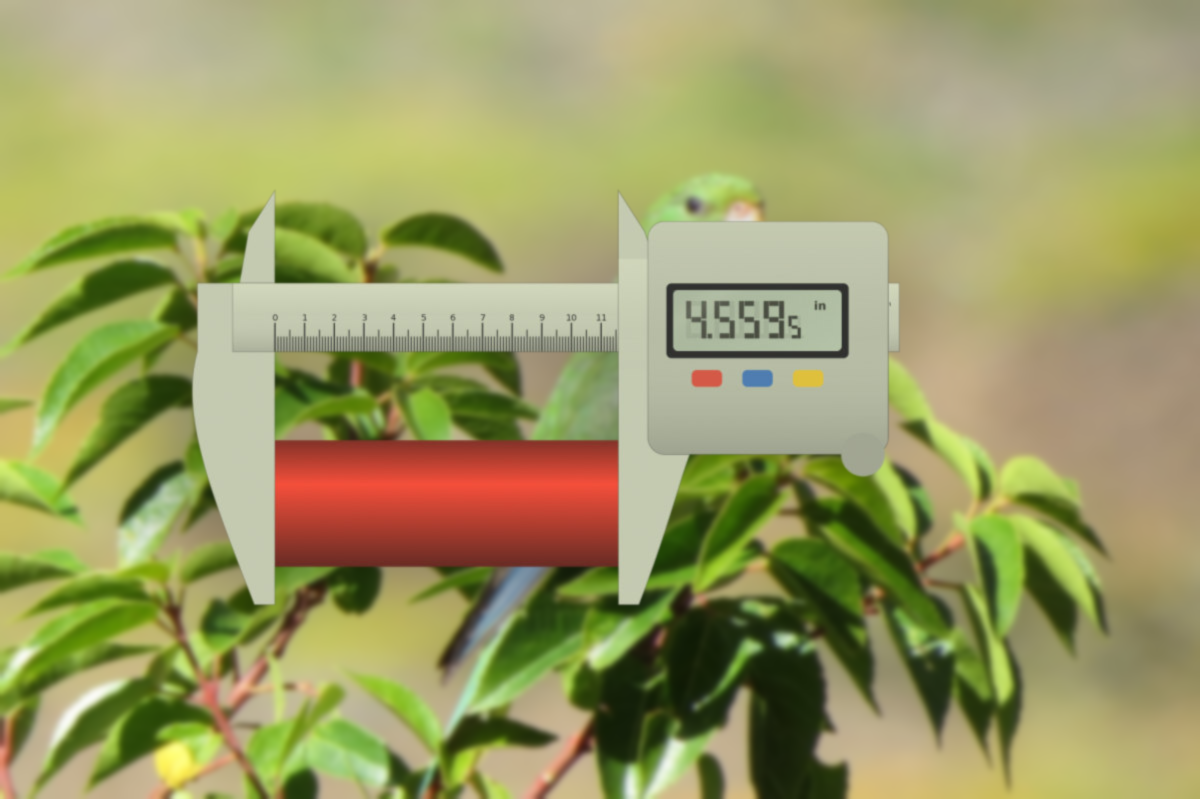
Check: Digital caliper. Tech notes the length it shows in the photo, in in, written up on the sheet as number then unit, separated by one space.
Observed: 4.5595 in
